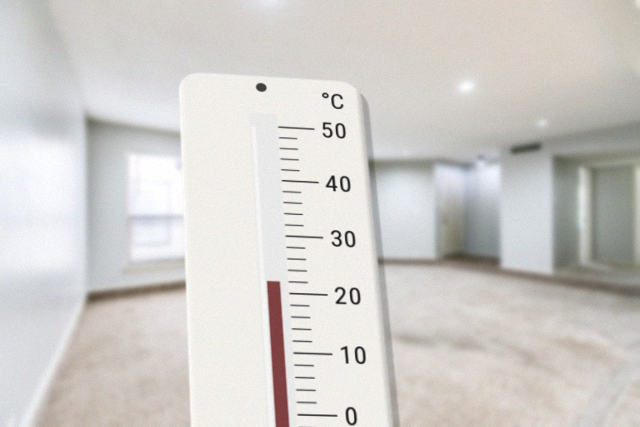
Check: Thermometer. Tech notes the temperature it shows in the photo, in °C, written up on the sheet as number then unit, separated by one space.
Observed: 22 °C
